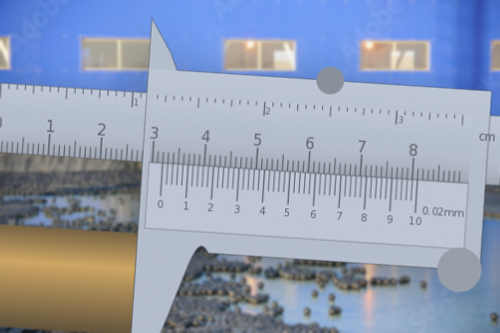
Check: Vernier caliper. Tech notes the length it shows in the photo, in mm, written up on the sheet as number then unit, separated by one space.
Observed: 32.0 mm
